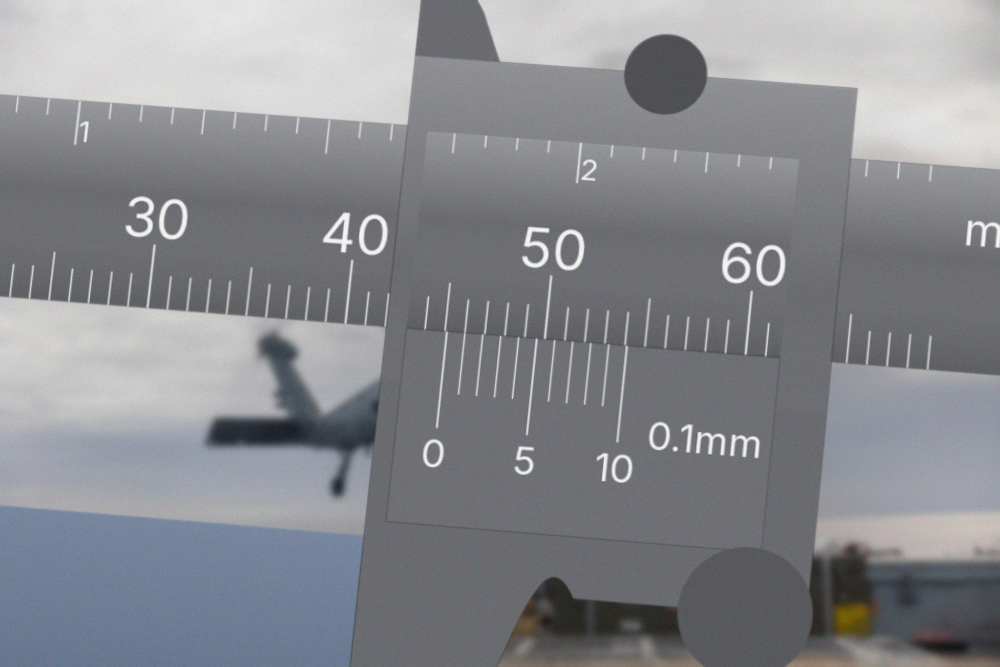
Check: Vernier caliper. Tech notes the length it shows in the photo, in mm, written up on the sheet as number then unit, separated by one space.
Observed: 45.1 mm
